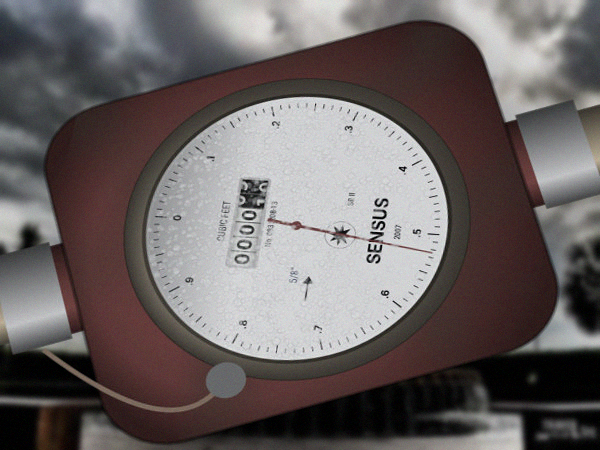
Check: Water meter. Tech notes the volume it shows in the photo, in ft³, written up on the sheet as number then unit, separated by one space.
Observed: 9.52 ft³
